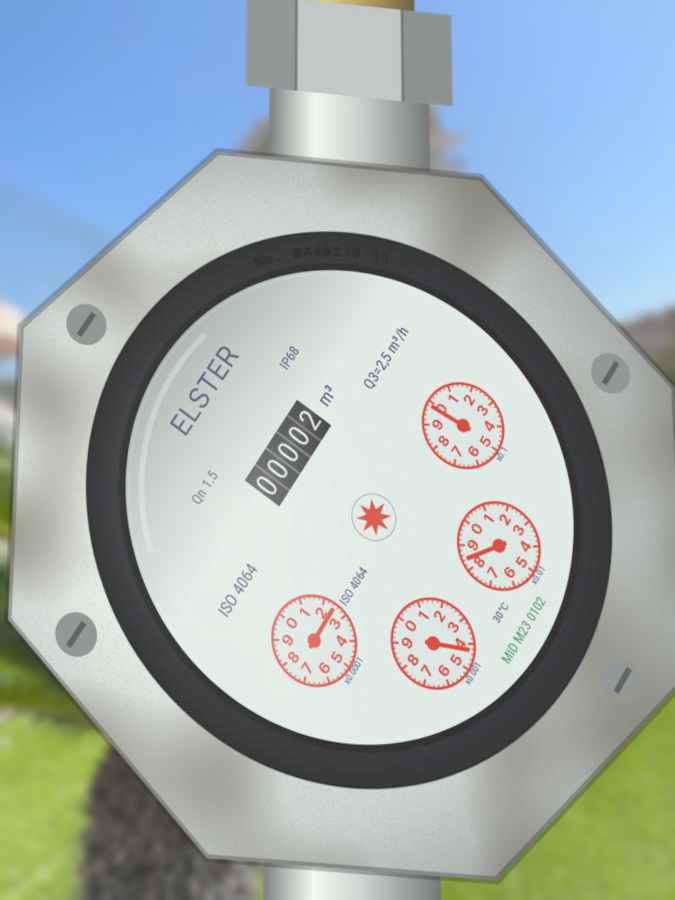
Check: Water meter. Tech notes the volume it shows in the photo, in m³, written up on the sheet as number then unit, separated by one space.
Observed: 1.9842 m³
